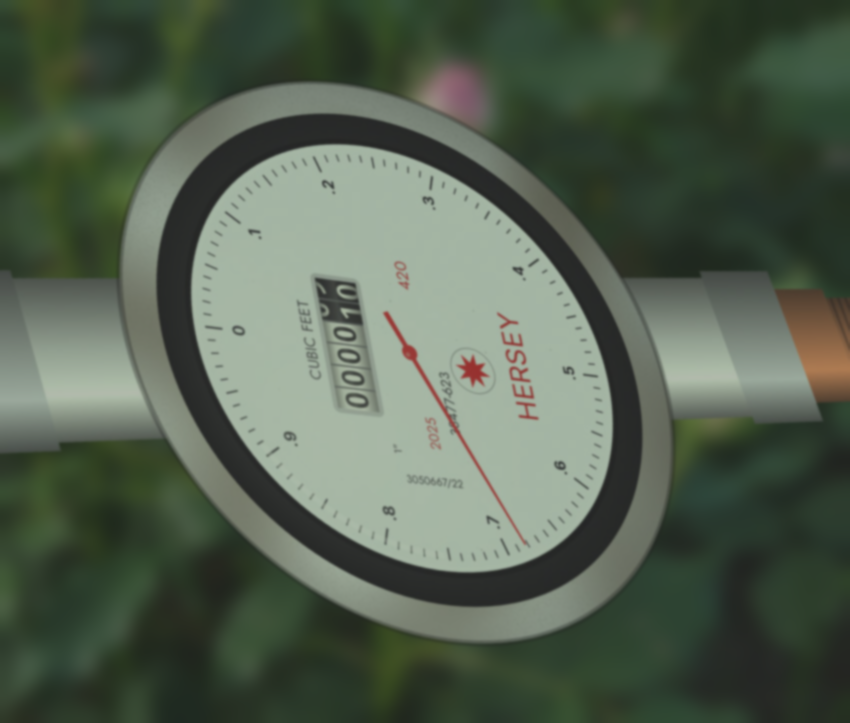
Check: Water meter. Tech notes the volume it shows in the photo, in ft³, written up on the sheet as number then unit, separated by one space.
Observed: 9.68 ft³
